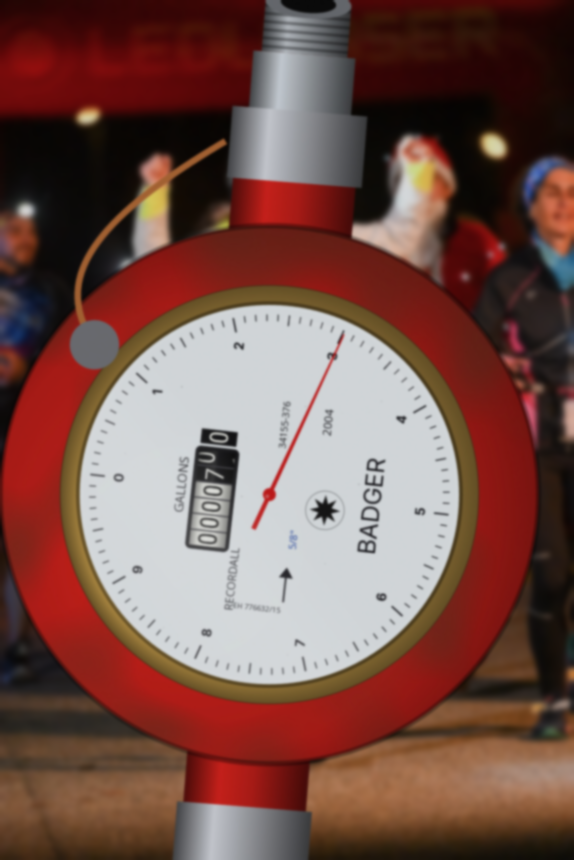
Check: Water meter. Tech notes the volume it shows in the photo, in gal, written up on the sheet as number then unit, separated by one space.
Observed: 703.0 gal
